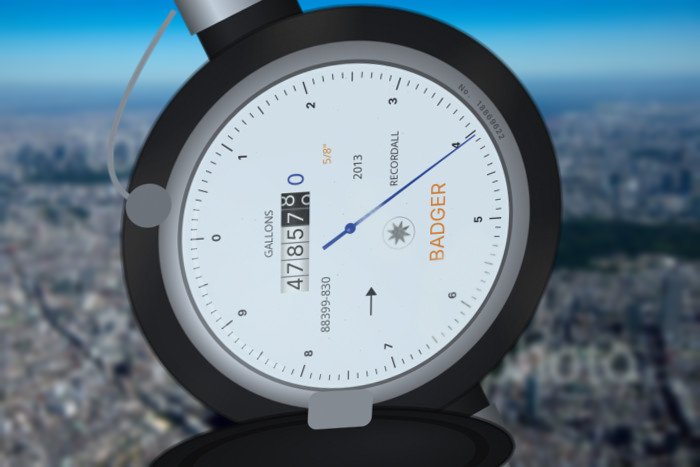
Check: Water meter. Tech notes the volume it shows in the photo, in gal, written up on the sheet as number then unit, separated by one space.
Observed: 4785784.0 gal
